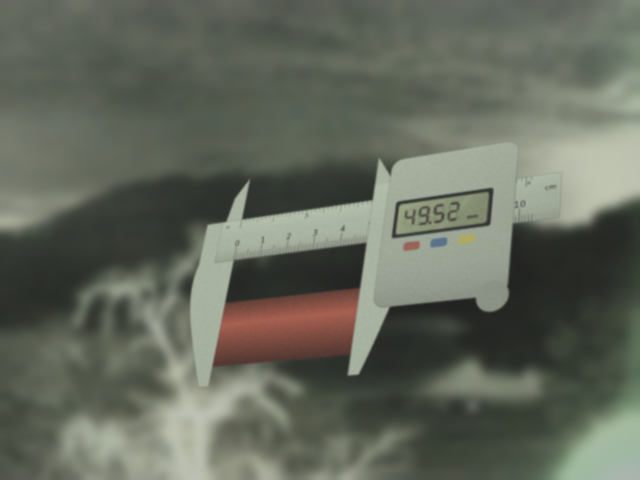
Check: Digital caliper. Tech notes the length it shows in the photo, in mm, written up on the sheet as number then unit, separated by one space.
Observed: 49.52 mm
